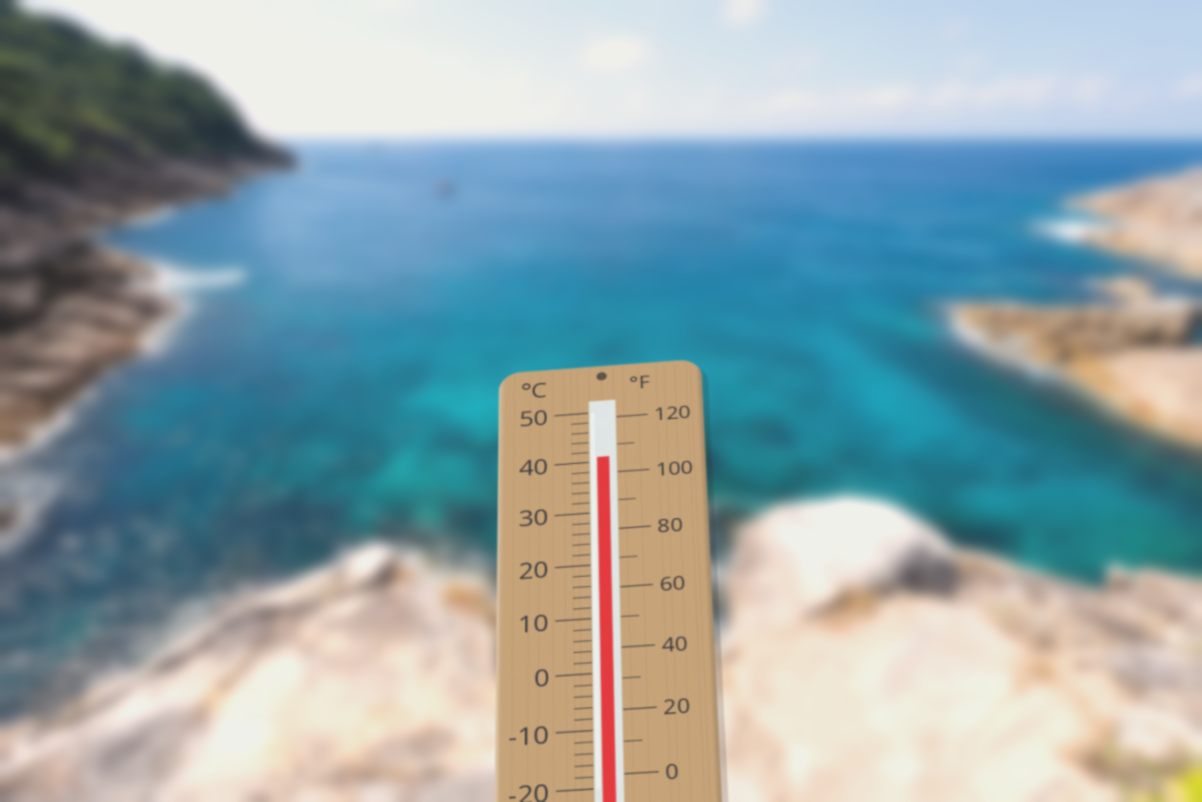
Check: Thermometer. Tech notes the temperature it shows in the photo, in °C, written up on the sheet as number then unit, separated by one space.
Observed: 41 °C
